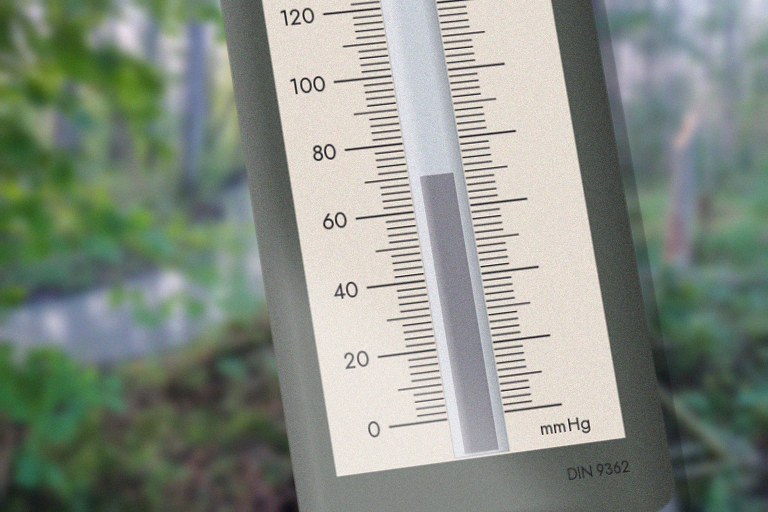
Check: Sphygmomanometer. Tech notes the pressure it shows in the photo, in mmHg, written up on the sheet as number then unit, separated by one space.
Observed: 70 mmHg
